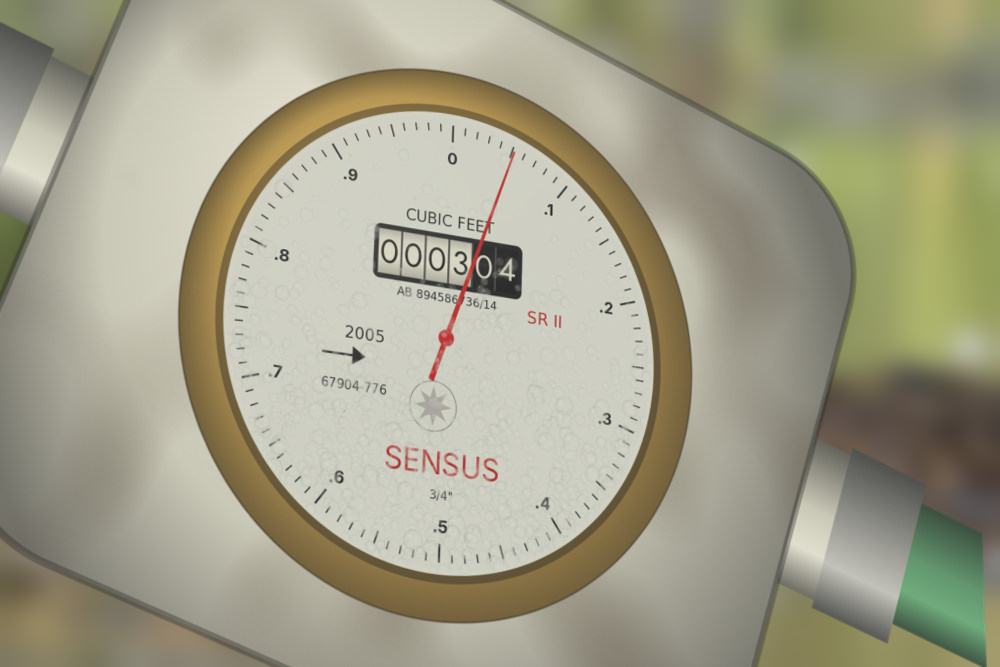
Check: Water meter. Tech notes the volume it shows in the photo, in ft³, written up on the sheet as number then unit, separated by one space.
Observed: 304.05 ft³
